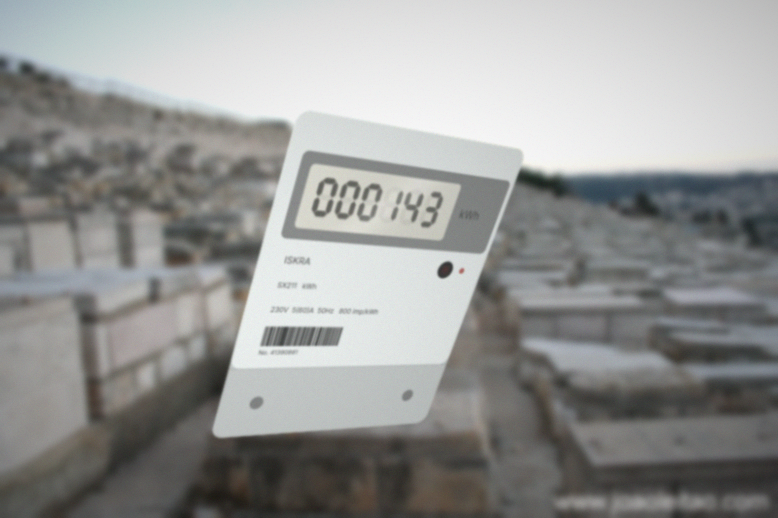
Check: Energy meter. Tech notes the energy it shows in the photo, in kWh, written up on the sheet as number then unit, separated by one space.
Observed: 143 kWh
